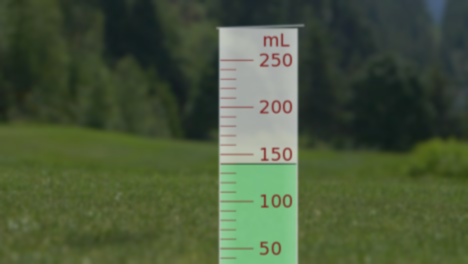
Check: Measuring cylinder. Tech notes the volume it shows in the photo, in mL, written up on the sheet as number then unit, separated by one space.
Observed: 140 mL
